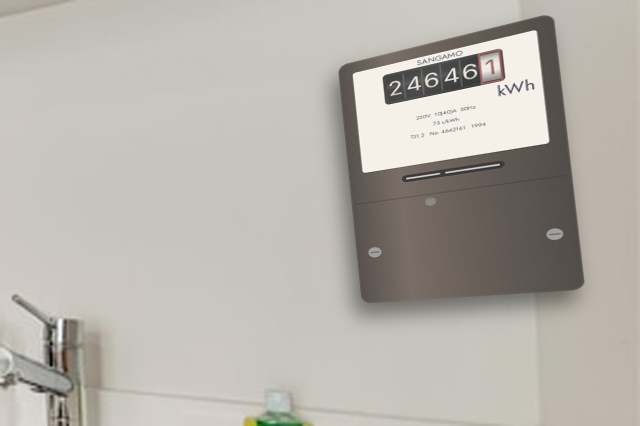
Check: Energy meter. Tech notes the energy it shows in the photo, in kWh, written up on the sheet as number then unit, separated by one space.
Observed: 24646.1 kWh
